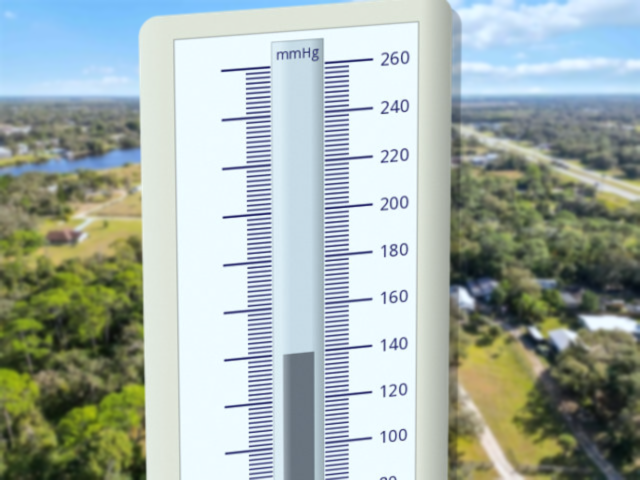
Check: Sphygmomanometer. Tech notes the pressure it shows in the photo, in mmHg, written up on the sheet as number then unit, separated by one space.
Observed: 140 mmHg
